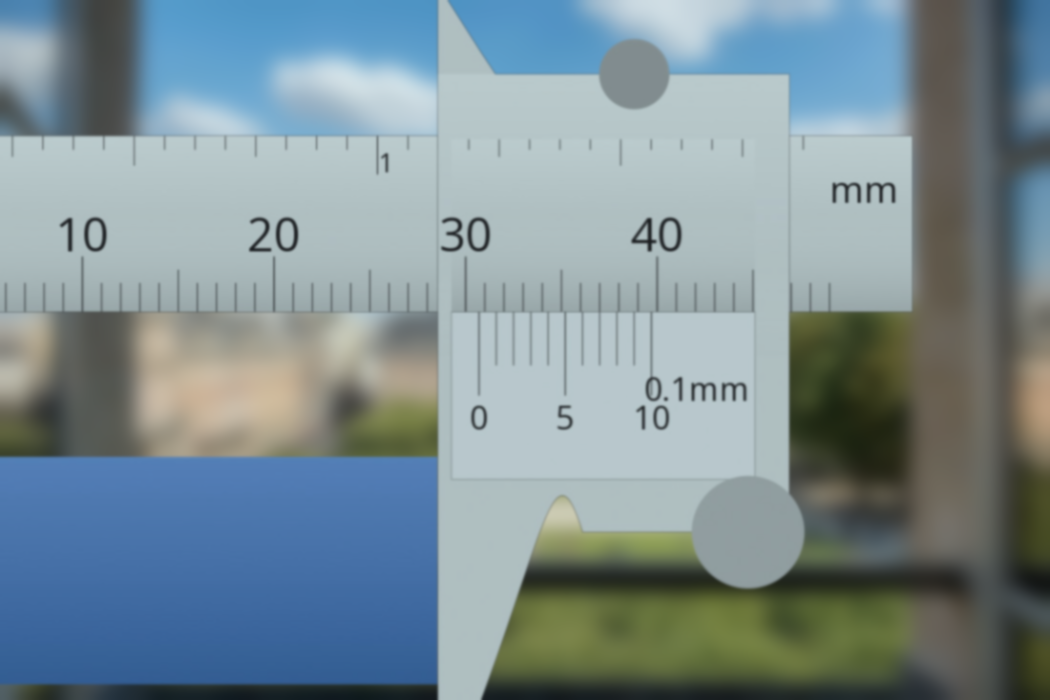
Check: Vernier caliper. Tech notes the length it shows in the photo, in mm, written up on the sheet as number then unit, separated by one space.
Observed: 30.7 mm
